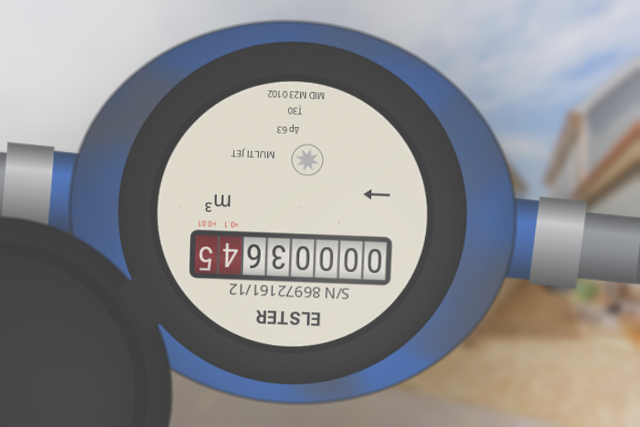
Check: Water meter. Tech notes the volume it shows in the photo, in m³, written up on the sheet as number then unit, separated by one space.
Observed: 36.45 m³
